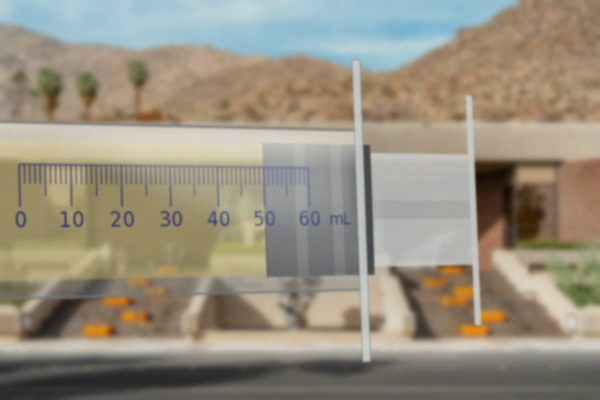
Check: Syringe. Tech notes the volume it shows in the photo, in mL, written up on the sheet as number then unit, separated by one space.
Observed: 50 mL
